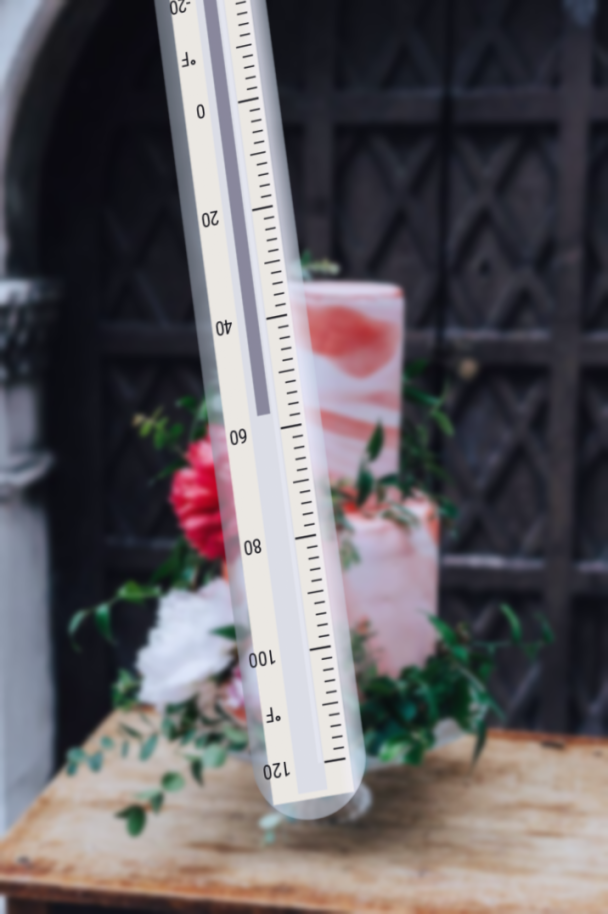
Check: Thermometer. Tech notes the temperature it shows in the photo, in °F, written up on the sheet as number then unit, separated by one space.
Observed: 57 °F
